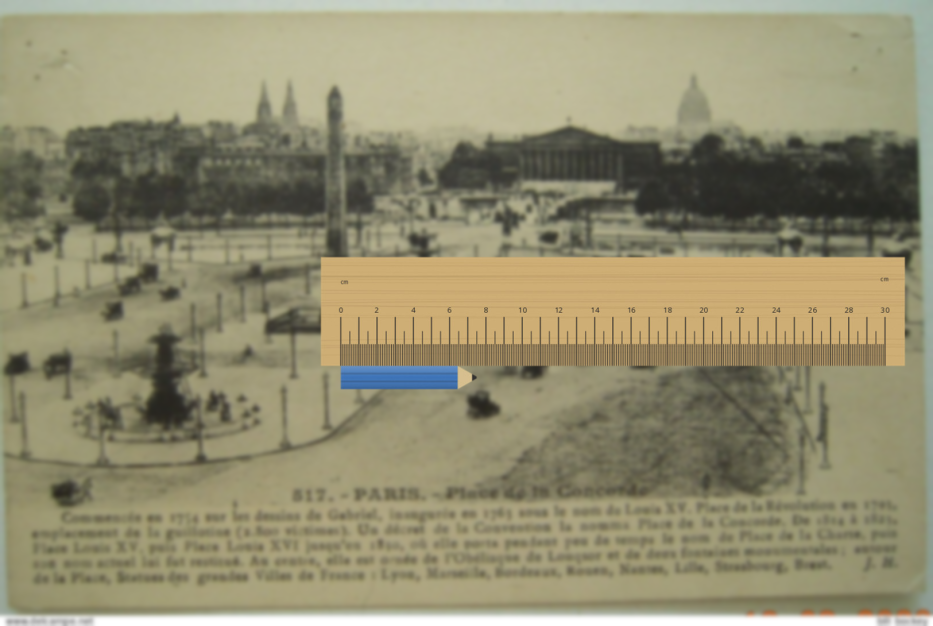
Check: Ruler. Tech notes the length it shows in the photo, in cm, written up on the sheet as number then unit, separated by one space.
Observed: 7.5 cm
